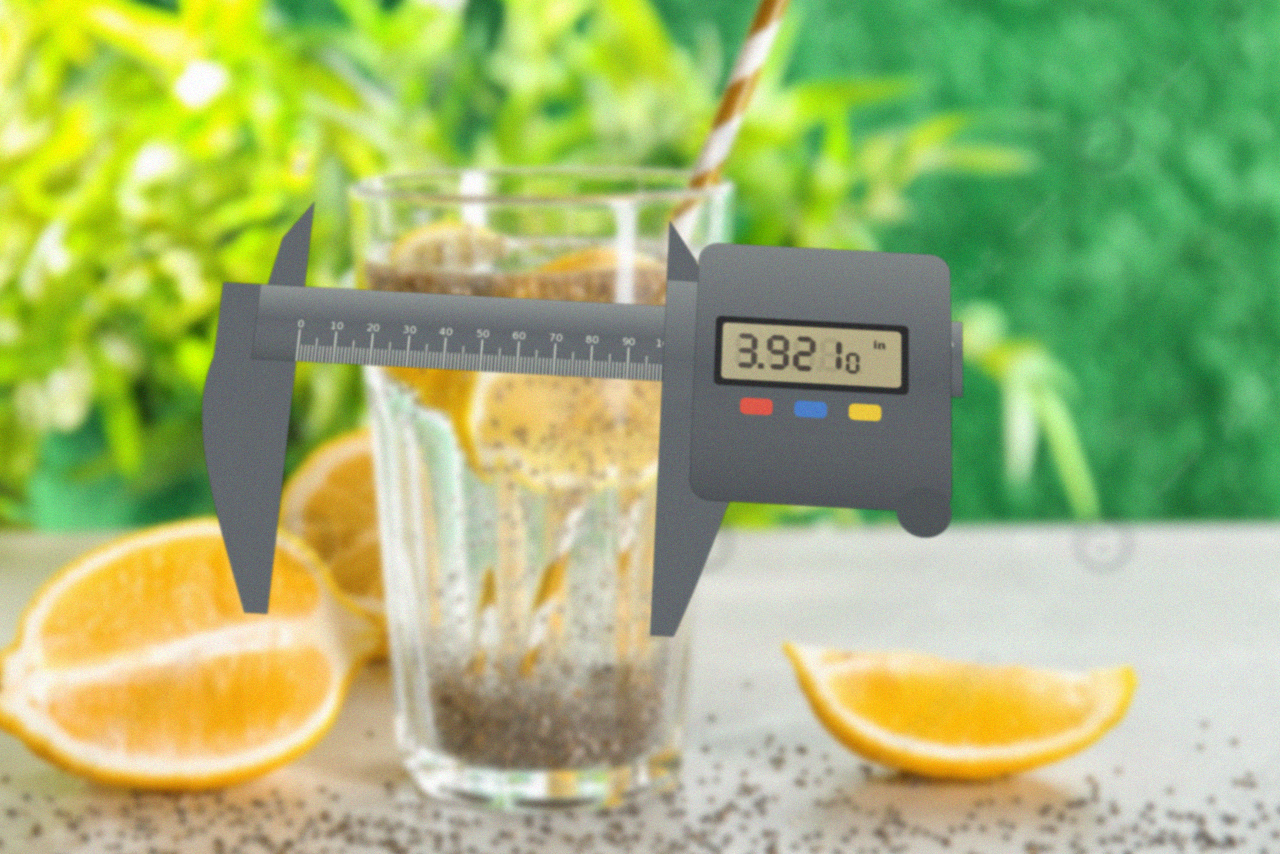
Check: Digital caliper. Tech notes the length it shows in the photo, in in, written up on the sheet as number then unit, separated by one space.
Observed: 3.9210 in
